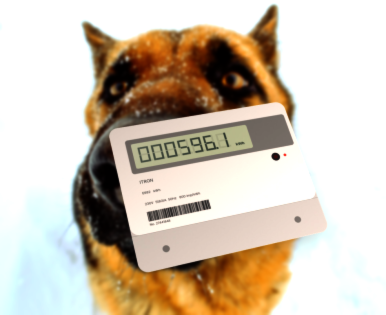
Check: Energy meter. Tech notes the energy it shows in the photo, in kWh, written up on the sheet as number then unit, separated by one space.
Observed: 596.1 kWh
